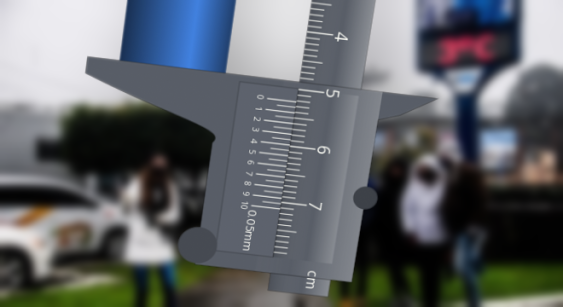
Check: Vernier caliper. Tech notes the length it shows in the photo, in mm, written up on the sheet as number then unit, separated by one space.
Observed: 52.2 mm
